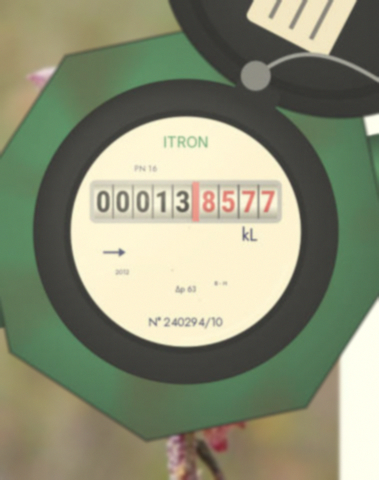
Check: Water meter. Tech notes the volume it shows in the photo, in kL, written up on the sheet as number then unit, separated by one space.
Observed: 13.8577 kL
